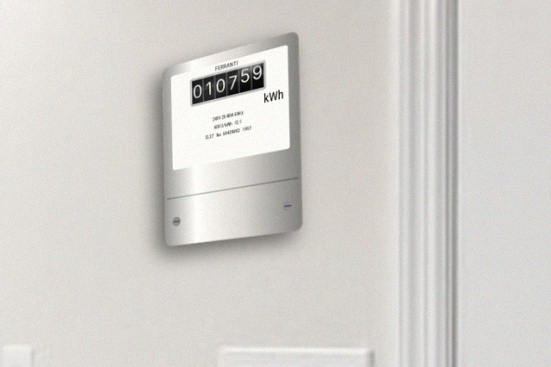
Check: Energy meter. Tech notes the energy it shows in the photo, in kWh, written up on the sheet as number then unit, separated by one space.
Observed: 10759 kWh
